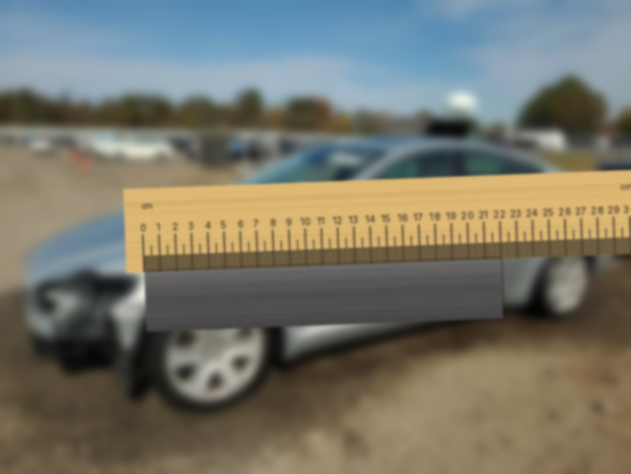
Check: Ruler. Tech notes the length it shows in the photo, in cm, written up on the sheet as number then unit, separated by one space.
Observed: 22 cm
